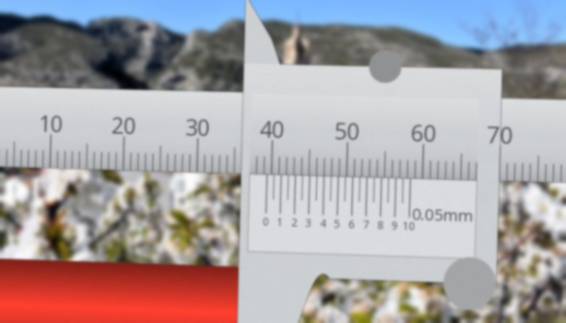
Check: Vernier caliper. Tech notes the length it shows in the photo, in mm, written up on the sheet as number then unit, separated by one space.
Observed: 39.4 mm
